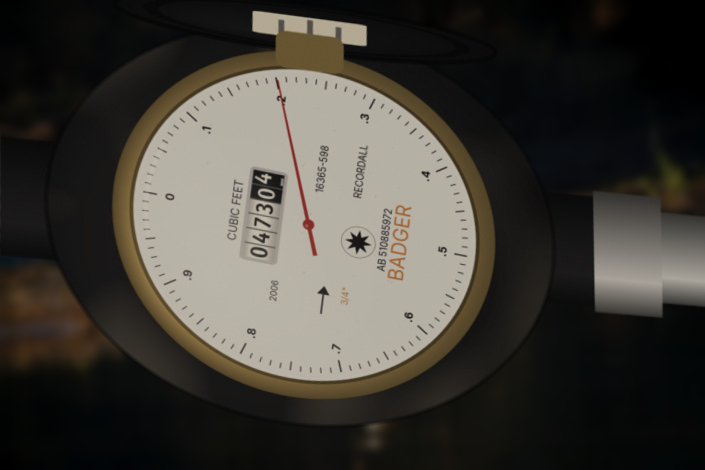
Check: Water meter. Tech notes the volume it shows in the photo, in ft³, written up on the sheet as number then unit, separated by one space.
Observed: 47304.20 ft³
